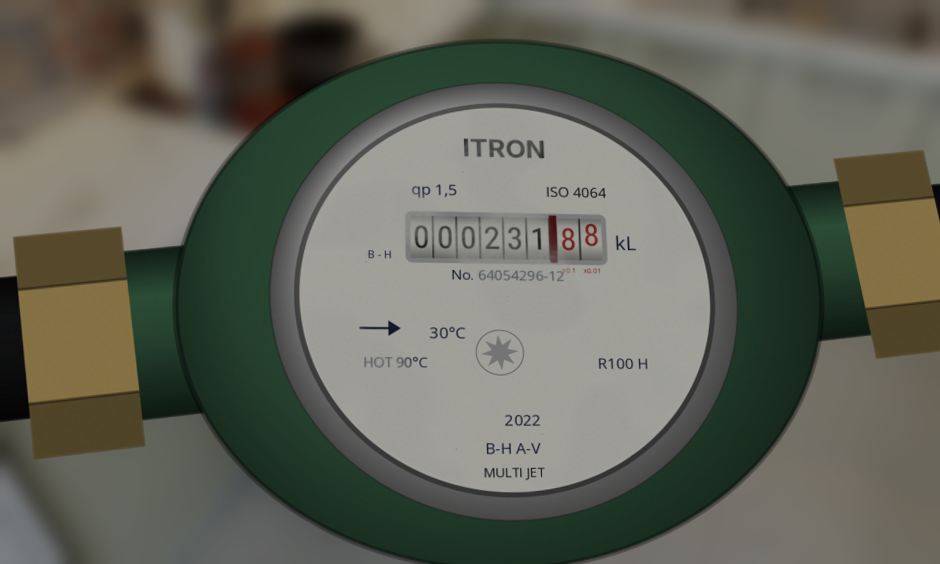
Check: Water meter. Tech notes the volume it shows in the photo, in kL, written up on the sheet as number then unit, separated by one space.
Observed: 231.88 kL
